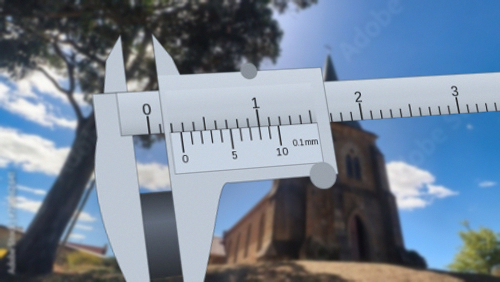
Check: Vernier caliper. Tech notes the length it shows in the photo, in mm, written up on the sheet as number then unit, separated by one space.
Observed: 2.8 mm
